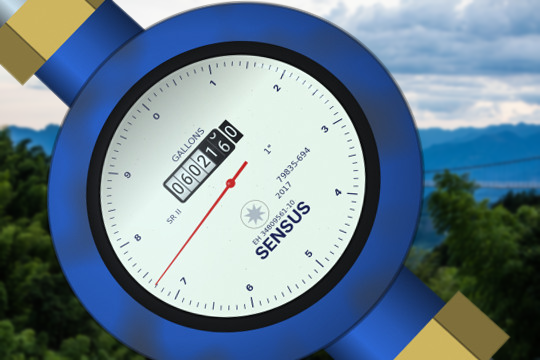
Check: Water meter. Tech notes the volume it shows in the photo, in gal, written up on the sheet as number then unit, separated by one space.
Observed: 602157.3 gal
